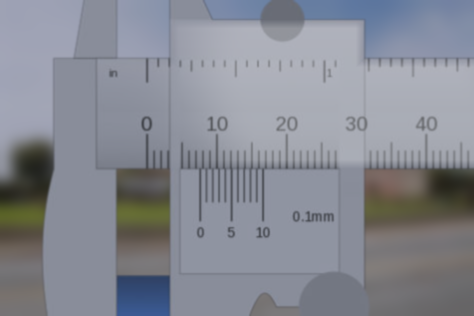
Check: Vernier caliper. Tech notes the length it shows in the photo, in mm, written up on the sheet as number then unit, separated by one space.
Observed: 7.6 mm
